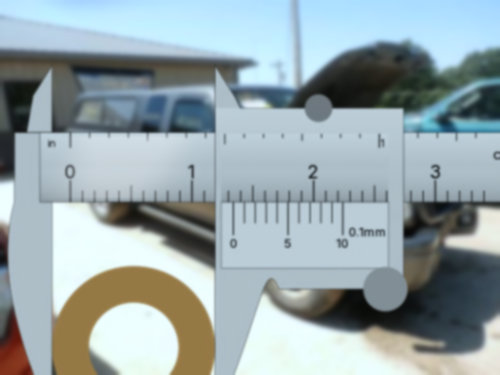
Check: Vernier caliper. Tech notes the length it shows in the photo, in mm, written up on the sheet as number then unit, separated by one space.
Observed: 13.4 mm
